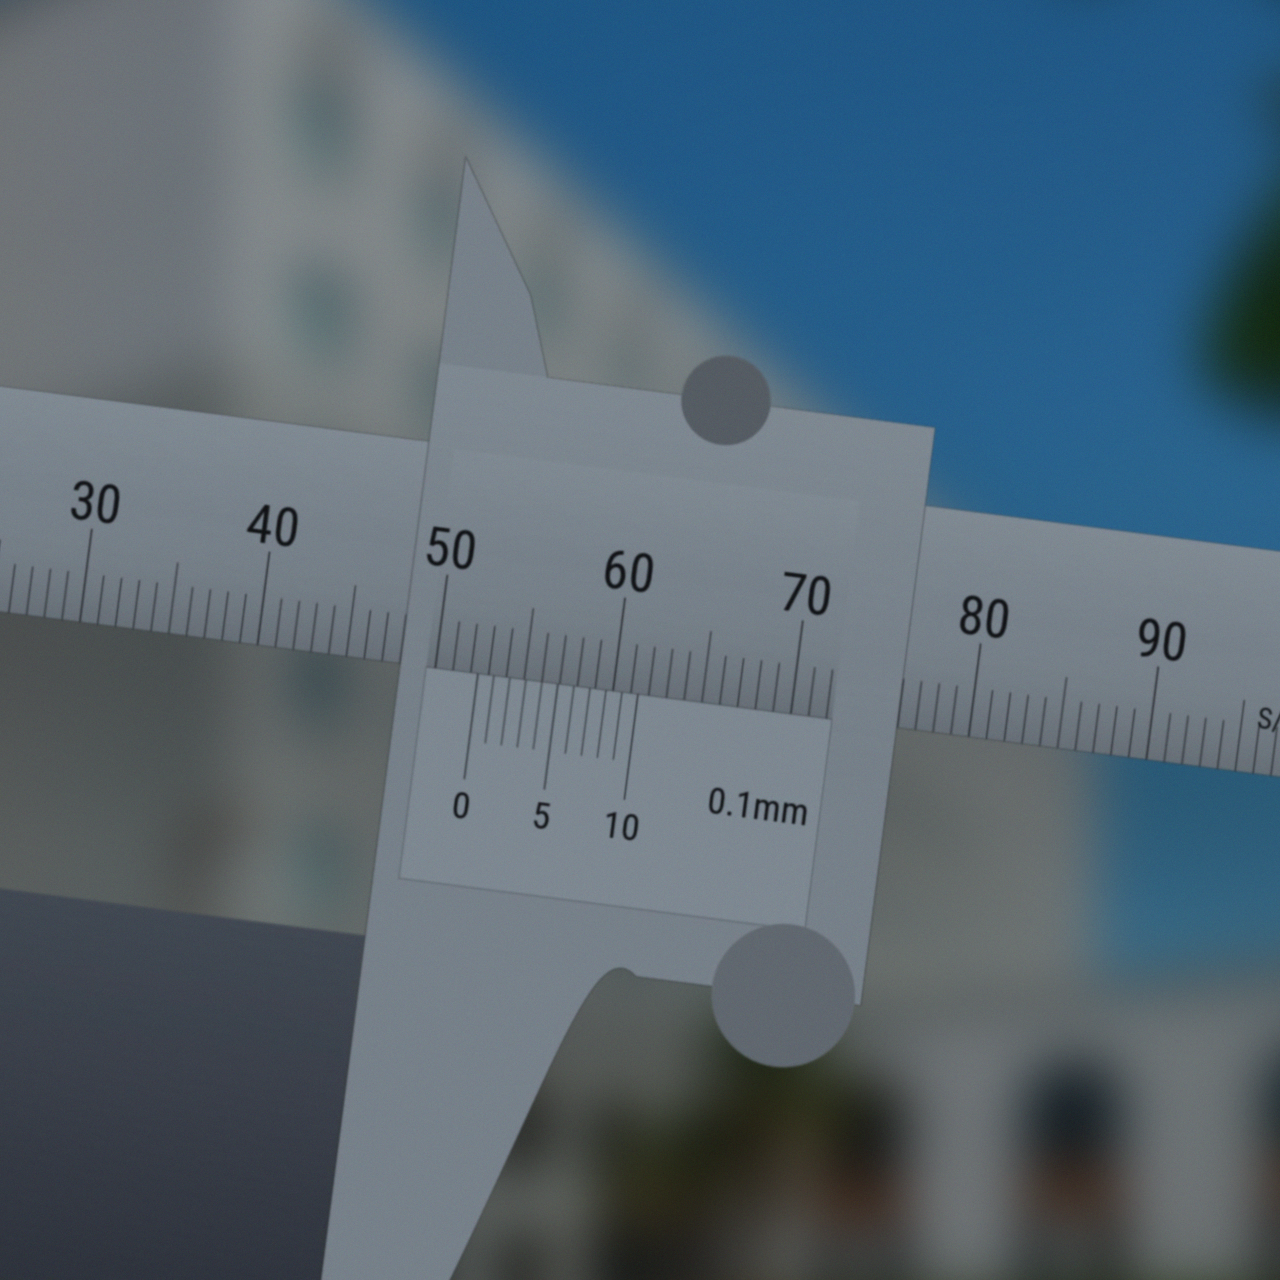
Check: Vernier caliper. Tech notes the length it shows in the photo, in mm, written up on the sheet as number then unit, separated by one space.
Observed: 52.4 mm
